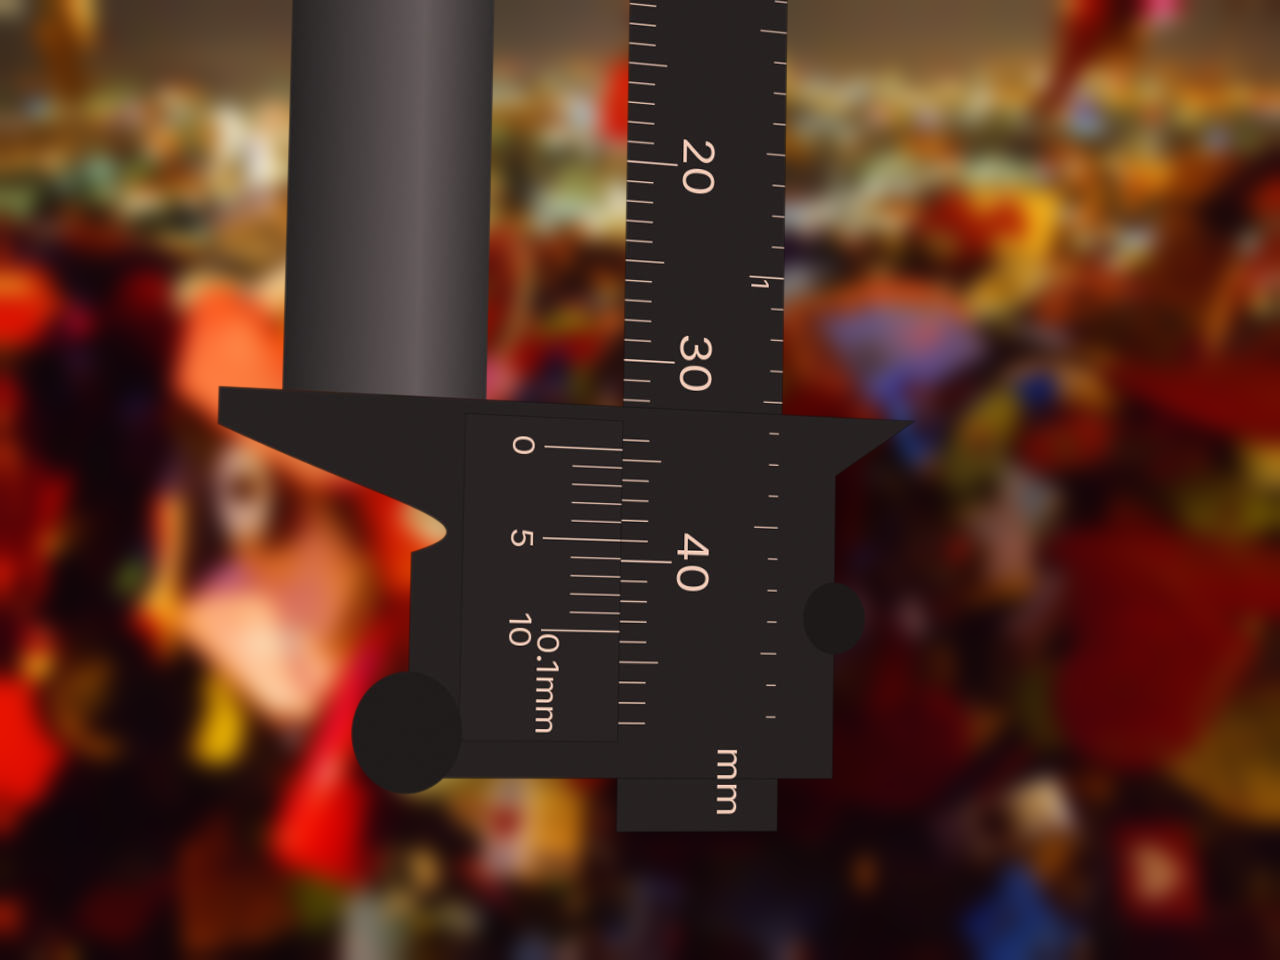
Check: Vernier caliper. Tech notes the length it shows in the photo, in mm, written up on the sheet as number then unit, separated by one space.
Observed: 34.5 mm
